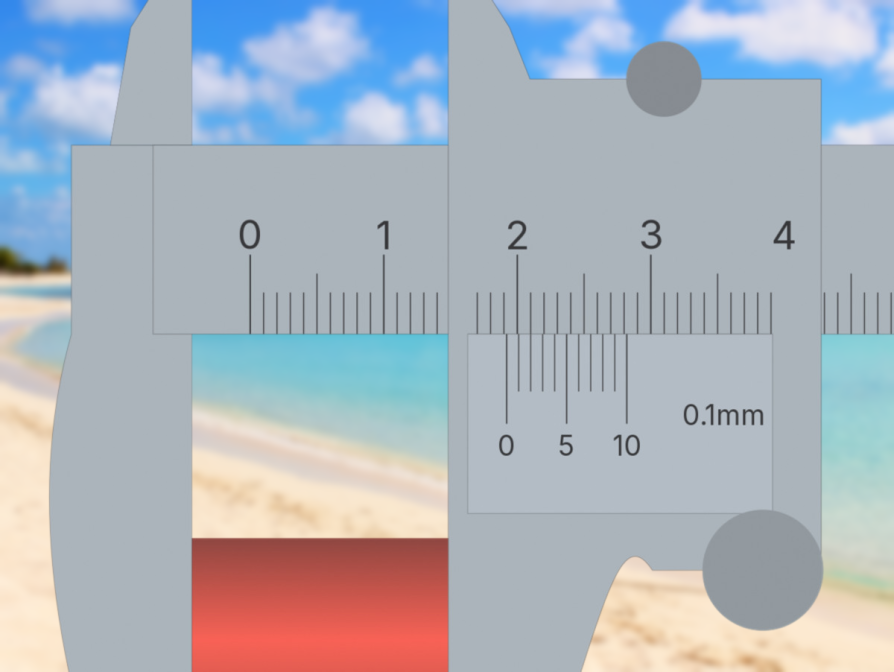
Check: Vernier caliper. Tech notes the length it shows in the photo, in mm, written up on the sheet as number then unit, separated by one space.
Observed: 19.2 mm
